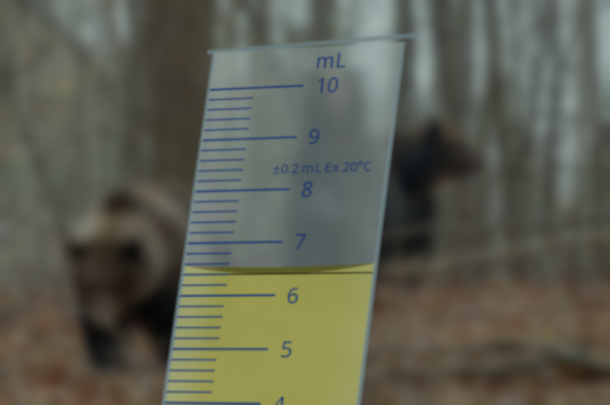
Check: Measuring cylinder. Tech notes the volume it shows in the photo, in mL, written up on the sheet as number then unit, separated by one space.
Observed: 6.4 mL
